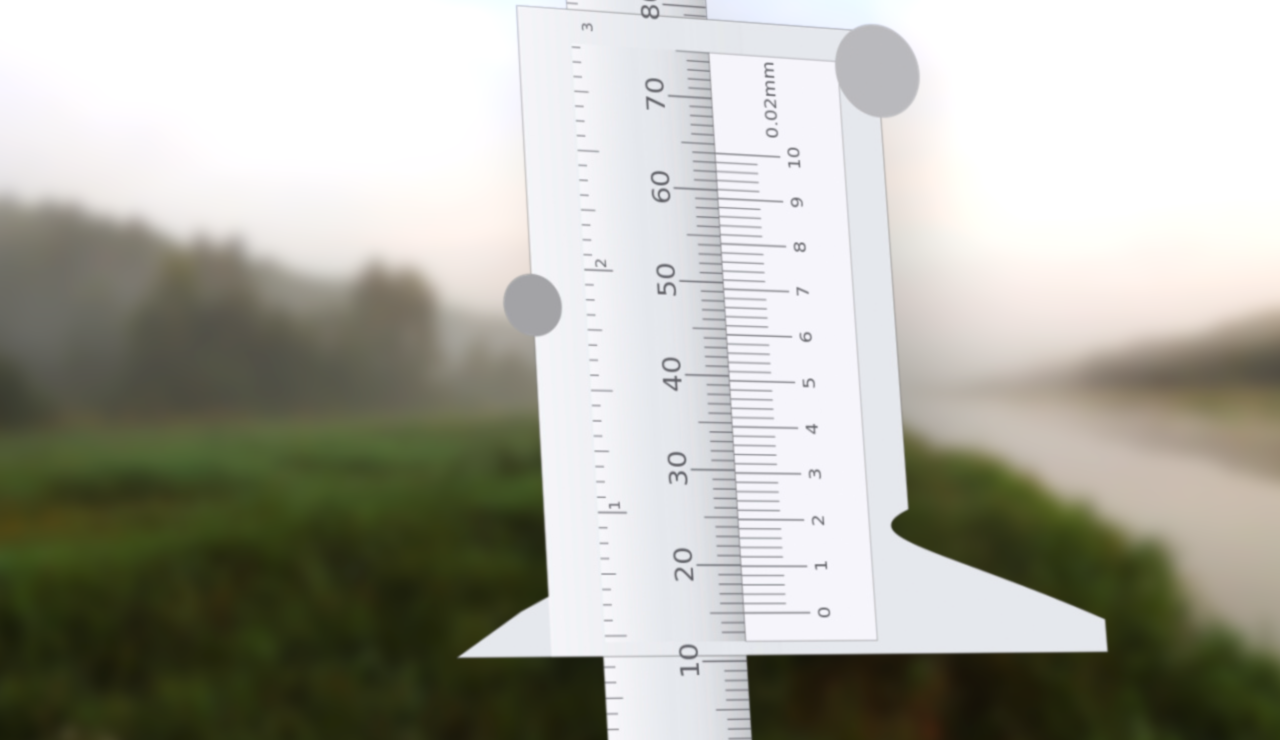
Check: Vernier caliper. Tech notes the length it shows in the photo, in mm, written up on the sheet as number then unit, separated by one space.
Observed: 15.0 mm
